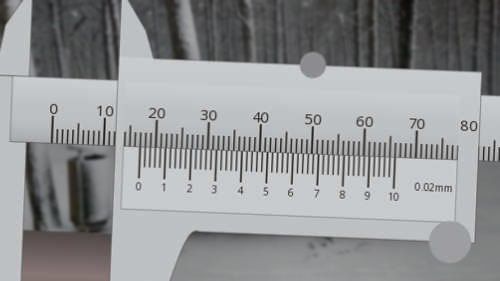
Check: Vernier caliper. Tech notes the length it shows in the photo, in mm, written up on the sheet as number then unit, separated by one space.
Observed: 17.0 mm
